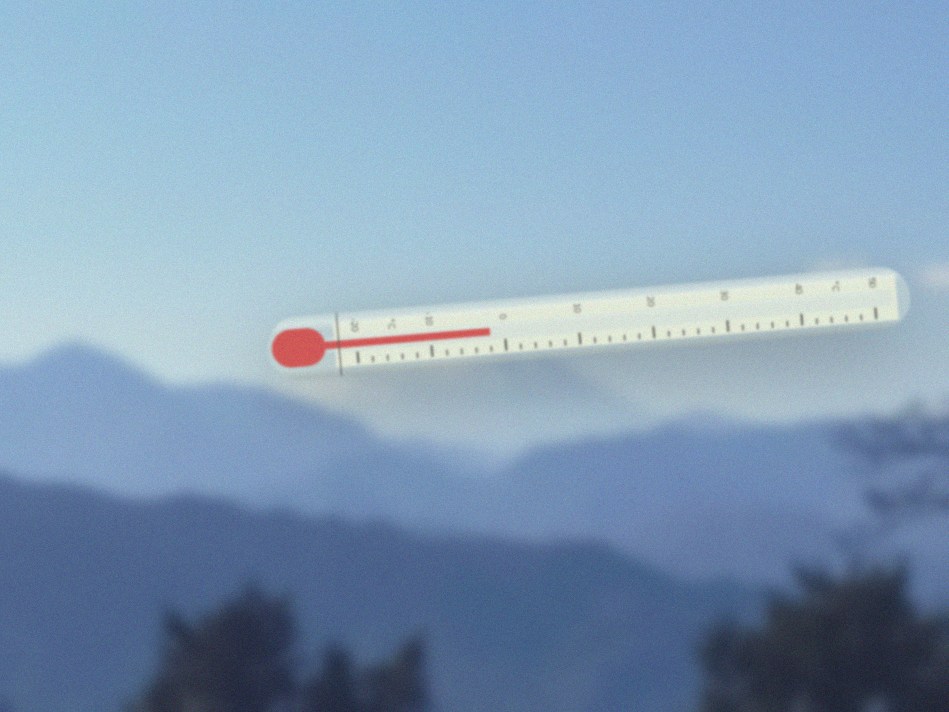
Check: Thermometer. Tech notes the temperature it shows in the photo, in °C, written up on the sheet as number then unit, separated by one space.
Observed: -2 °C
